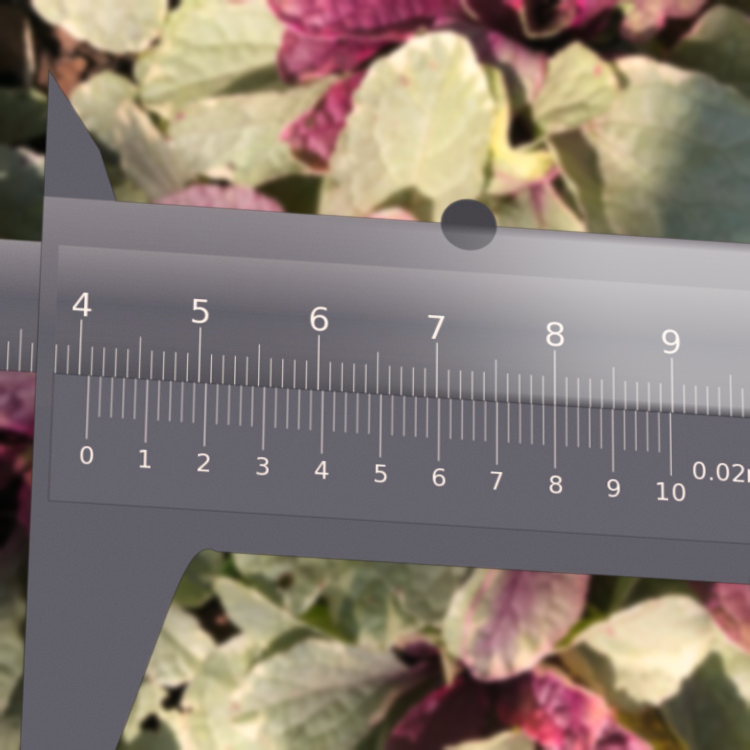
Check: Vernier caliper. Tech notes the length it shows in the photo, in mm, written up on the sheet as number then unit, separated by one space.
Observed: 40.8 mm
